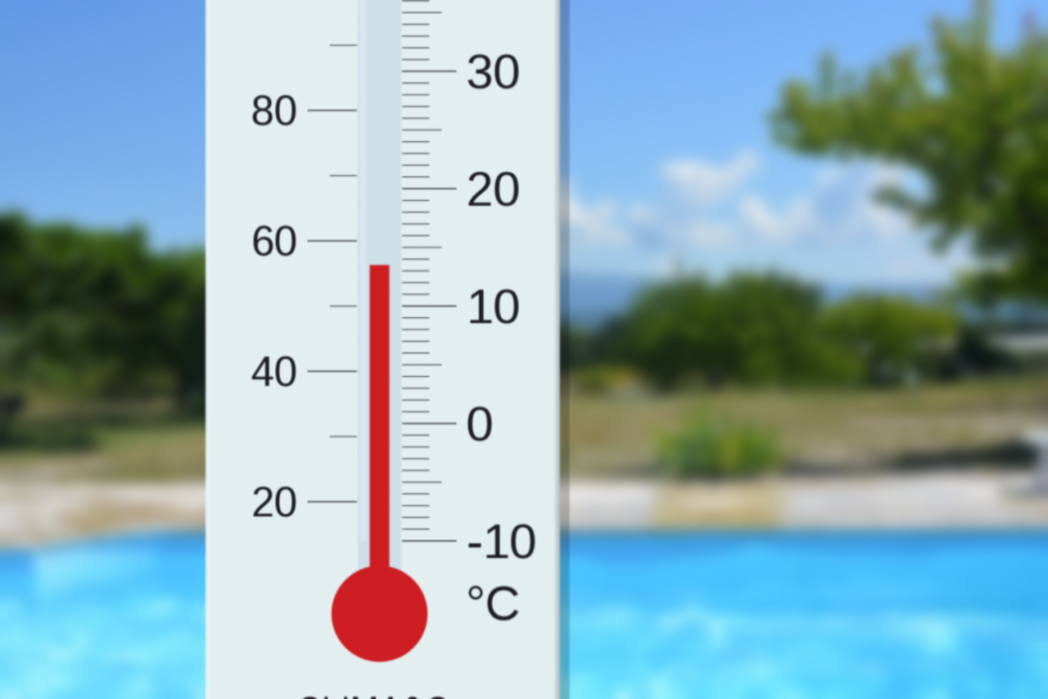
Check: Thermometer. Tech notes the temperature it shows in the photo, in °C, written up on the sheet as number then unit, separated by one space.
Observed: 13.5 °C
